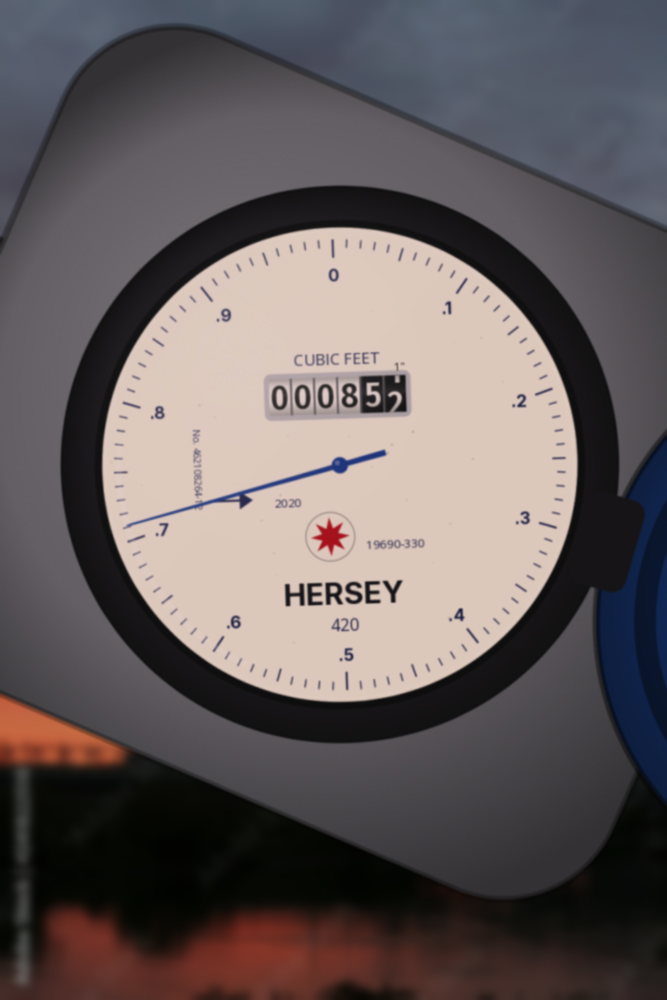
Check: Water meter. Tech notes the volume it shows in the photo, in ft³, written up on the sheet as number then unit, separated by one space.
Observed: 851.71 ft³
